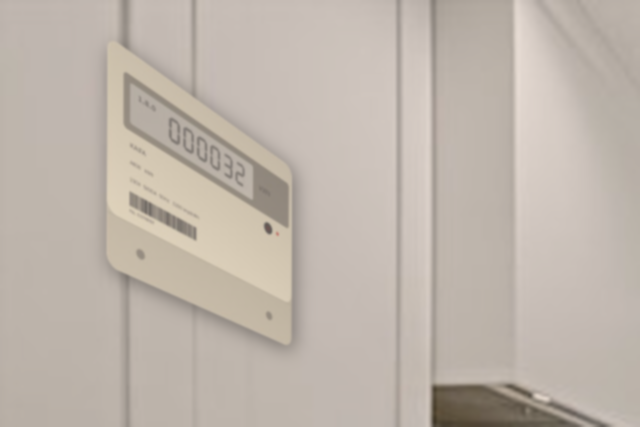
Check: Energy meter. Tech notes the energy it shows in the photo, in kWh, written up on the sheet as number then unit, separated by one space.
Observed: 32 kWh
